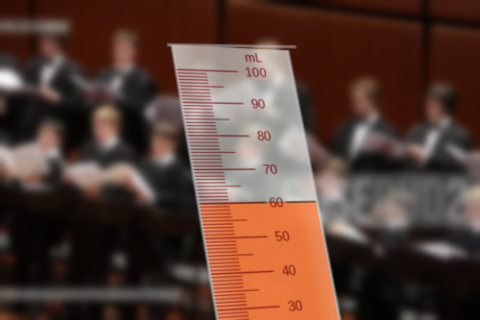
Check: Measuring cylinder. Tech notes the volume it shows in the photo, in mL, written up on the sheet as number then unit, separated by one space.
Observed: 60 mL
